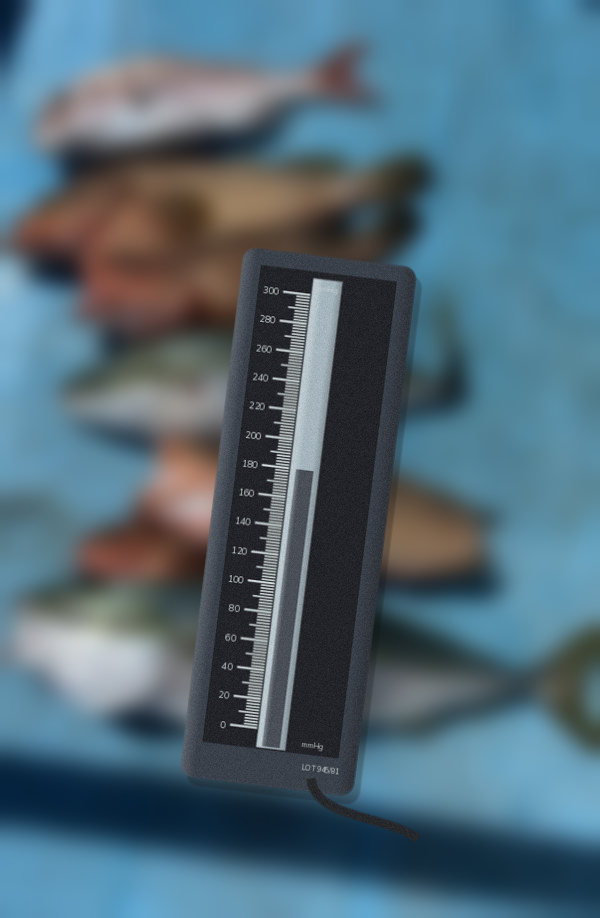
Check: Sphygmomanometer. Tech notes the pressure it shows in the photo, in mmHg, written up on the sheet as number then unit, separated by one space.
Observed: 180 mmHg
